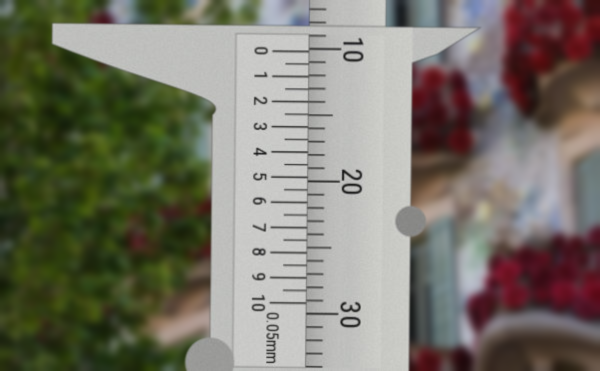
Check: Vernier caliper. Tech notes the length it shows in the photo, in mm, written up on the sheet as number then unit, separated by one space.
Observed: 10.2 mm
